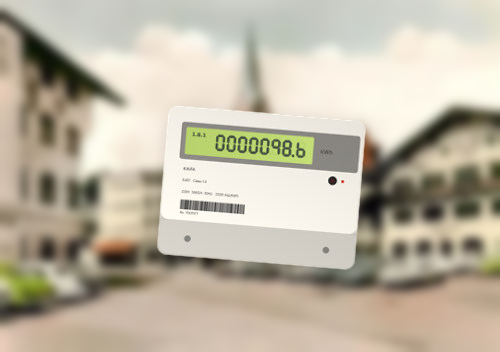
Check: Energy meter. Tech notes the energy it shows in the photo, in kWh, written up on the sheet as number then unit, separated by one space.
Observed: 98.6 kWh
